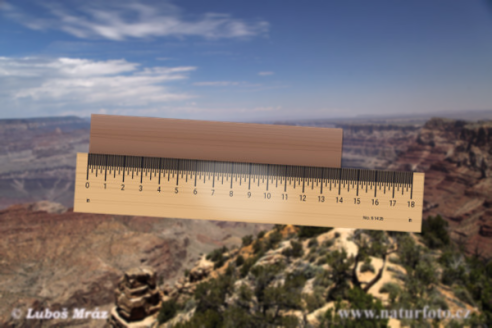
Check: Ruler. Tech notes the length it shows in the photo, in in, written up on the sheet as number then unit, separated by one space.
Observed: 14 in
